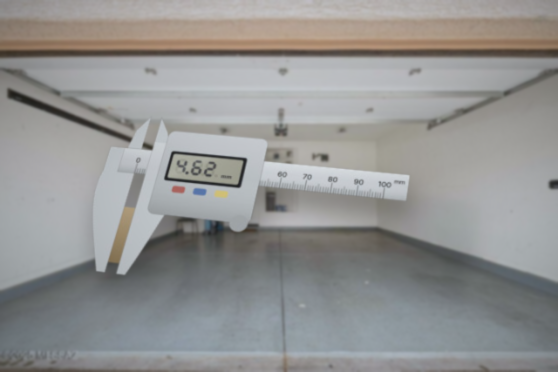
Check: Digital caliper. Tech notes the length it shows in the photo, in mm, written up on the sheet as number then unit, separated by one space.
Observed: 4.62 mm
